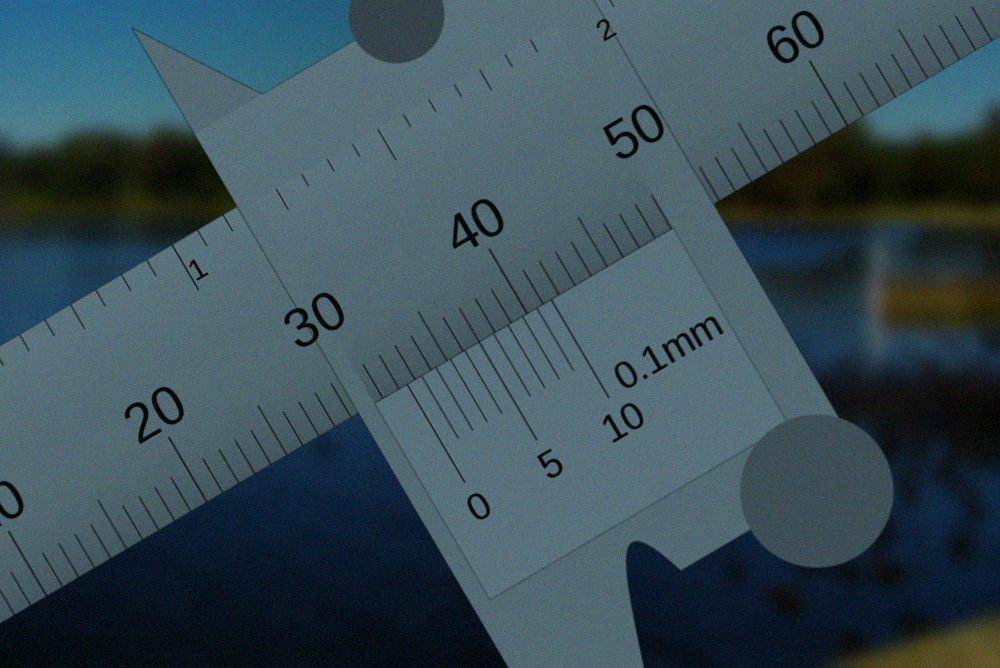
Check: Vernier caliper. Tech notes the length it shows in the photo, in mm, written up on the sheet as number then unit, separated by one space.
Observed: 32.5 mm
